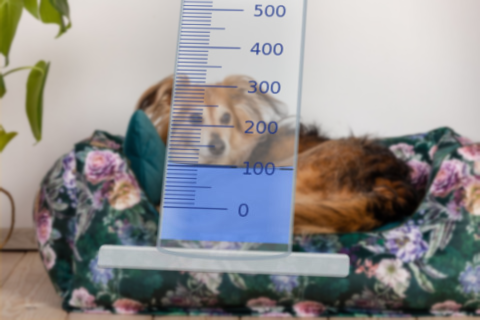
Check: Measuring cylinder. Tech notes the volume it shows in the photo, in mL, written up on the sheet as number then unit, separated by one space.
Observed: 100 mL
